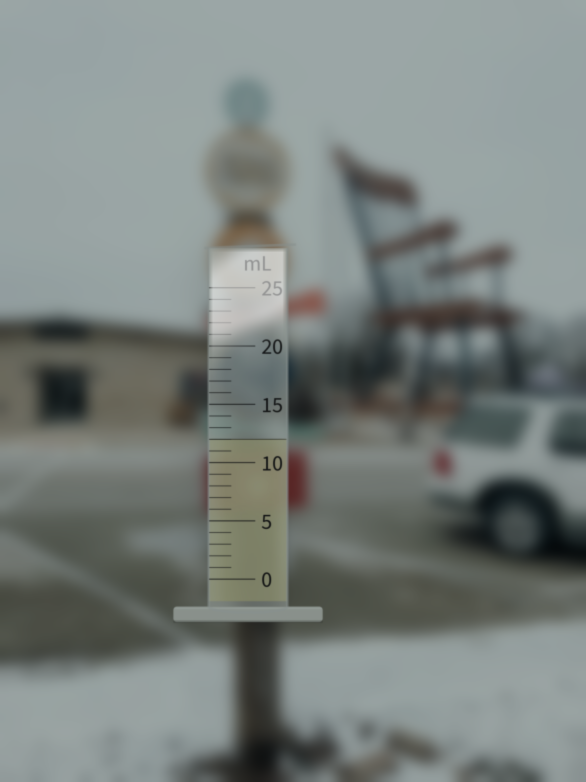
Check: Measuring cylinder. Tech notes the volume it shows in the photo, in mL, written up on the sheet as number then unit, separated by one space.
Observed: 12 mL
